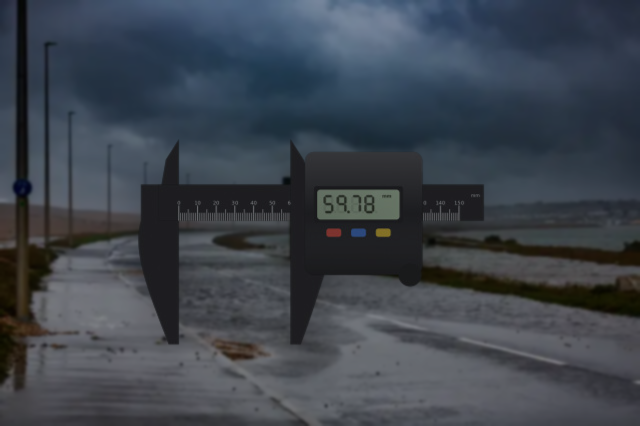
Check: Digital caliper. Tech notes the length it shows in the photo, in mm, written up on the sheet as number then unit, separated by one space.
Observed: 59.78 mm
